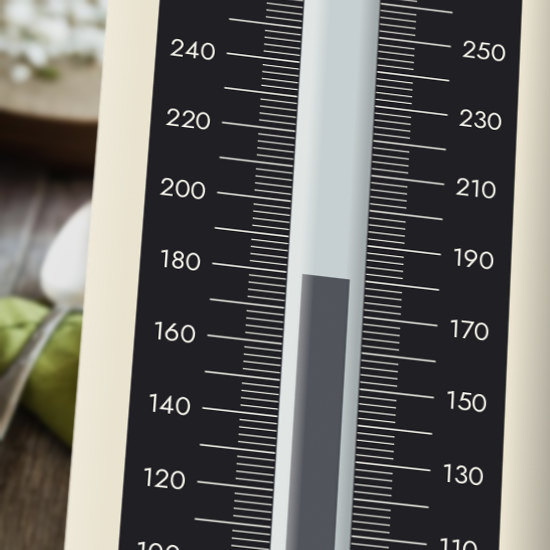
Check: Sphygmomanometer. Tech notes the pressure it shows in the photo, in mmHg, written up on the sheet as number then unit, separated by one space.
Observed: 180 mmHg
